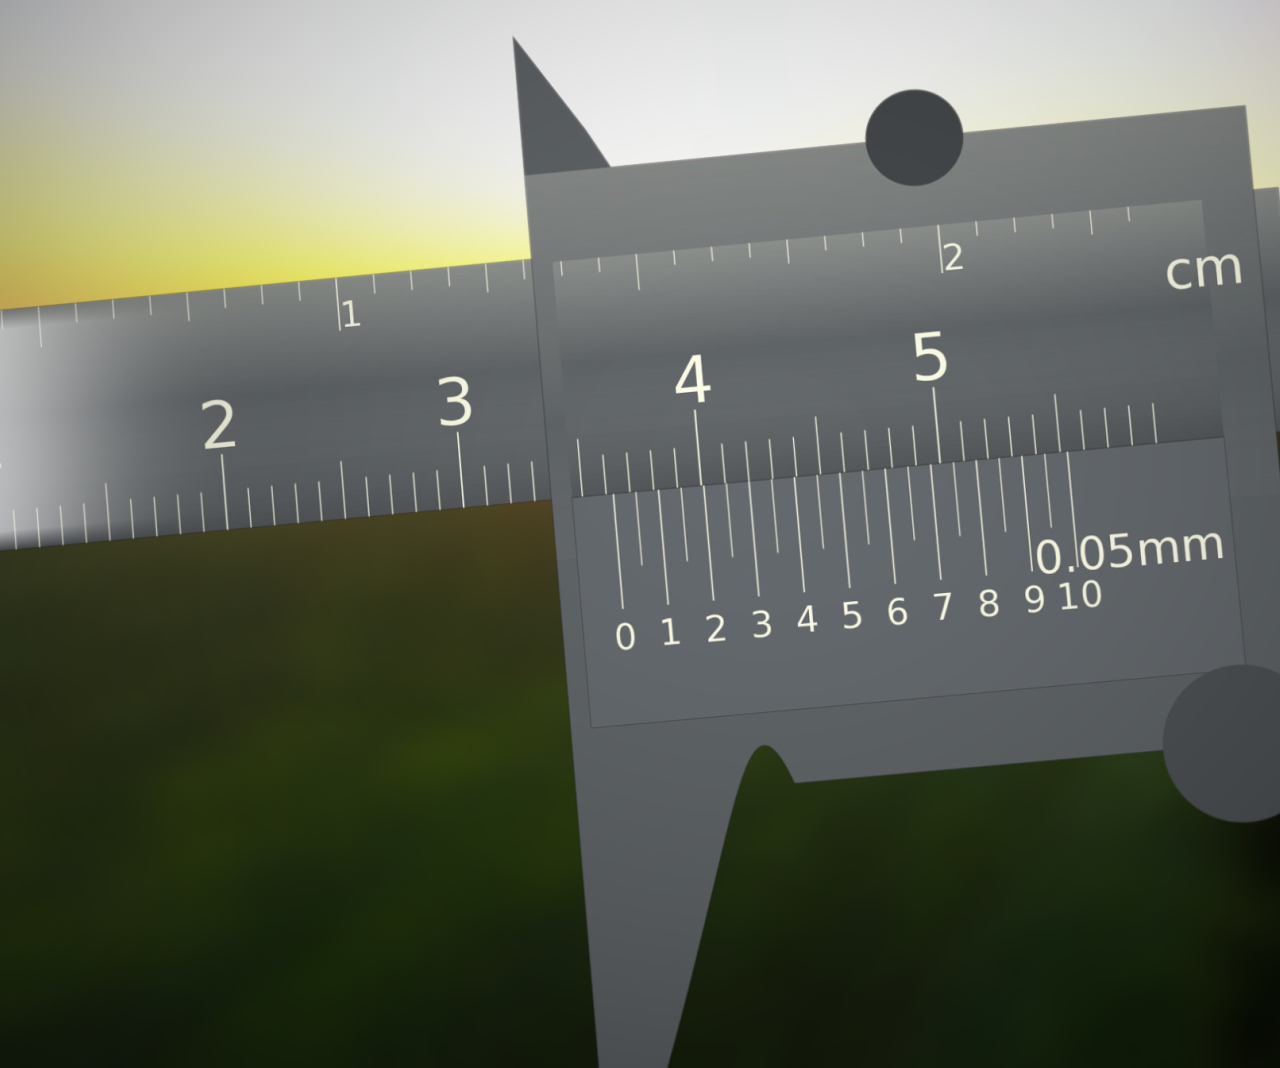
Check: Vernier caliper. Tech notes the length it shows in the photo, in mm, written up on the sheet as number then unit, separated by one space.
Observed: 36.30 mm
